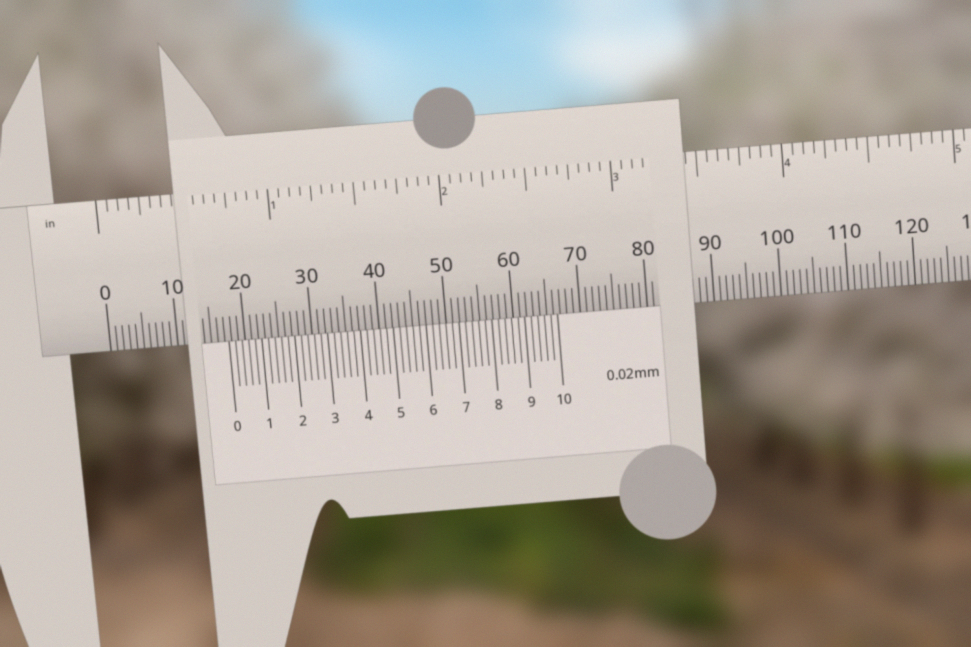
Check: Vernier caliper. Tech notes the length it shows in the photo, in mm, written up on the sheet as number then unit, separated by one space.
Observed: 17.6 mm
